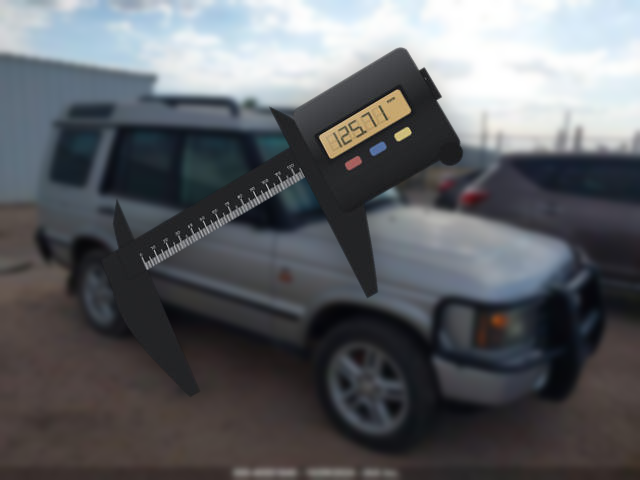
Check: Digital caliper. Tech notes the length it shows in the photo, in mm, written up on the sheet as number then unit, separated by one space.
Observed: 125.71 mm
